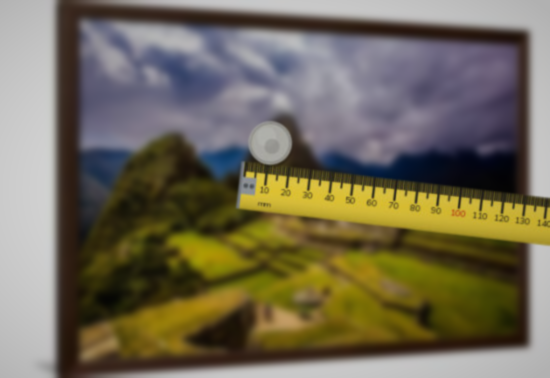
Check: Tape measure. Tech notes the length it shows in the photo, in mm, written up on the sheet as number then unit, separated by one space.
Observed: 20 mm
